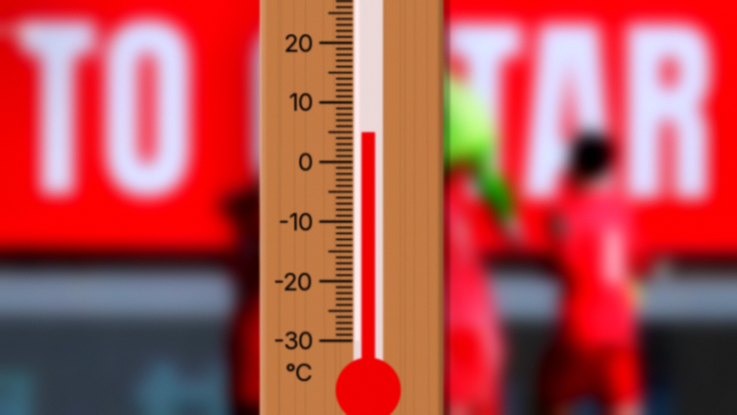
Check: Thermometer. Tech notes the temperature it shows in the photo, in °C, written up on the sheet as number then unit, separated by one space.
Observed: 5 °C
